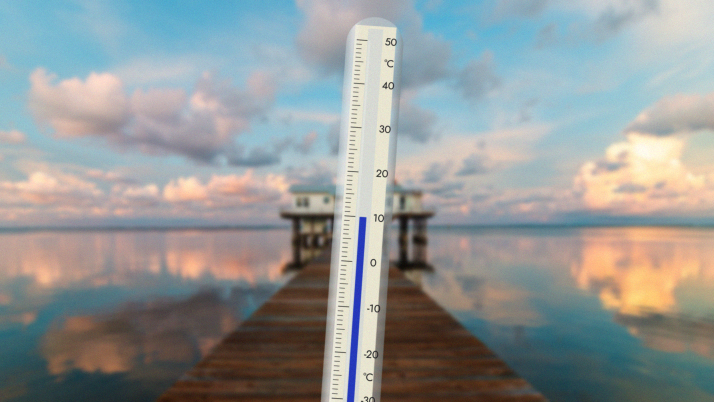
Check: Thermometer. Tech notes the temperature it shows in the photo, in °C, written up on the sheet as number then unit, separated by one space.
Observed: 10 °C
